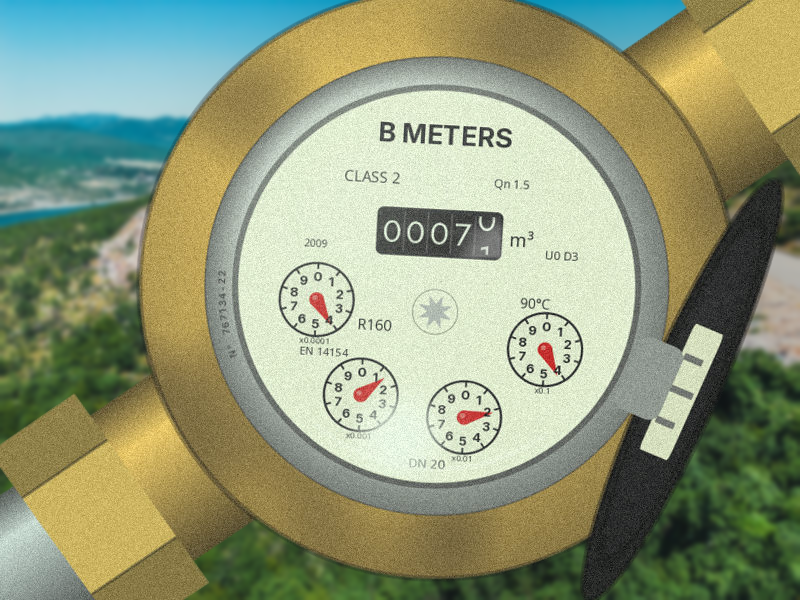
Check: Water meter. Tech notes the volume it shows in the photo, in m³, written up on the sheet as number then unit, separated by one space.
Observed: 70.4214 m³
